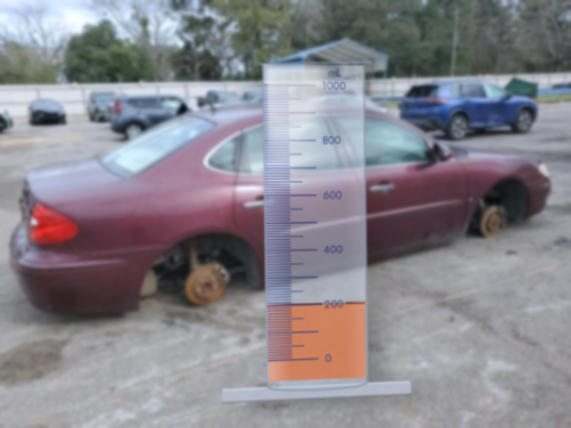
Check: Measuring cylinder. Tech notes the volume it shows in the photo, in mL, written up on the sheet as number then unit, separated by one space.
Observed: 200 mL
